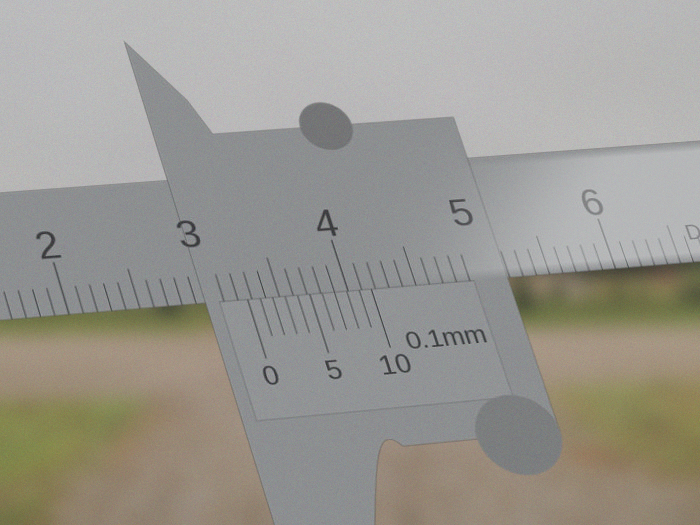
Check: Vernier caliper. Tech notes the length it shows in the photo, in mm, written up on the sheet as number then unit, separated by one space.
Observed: 32.7 mm
